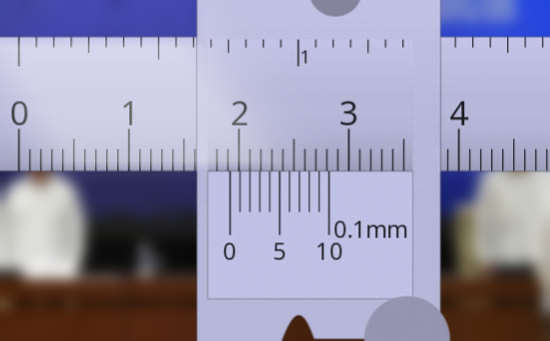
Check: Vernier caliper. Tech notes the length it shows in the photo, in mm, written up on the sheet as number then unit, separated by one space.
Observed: 19.2 mm
